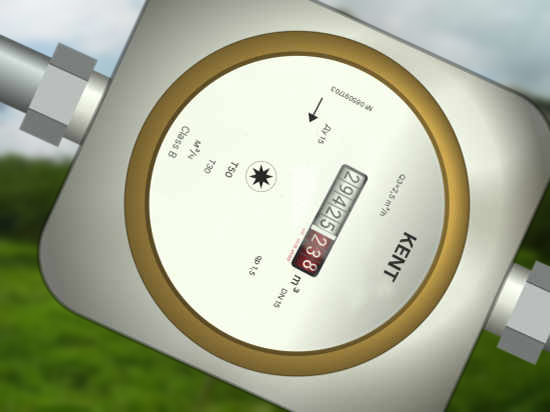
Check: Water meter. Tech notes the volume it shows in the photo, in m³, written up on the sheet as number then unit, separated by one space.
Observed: 29425.238 m³
